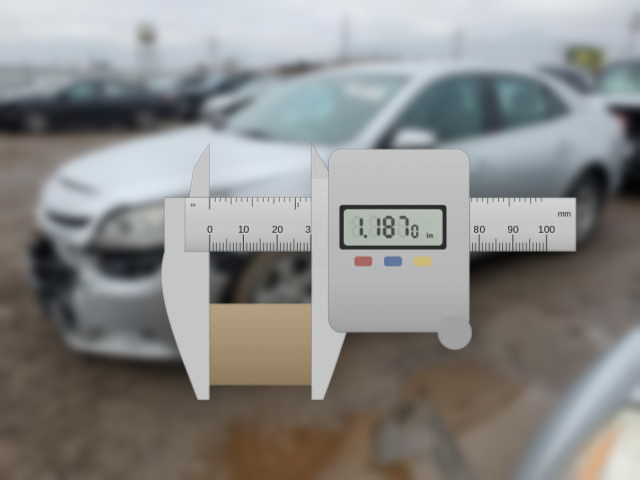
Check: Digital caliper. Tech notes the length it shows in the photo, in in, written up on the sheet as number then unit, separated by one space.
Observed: 1.1870 in
